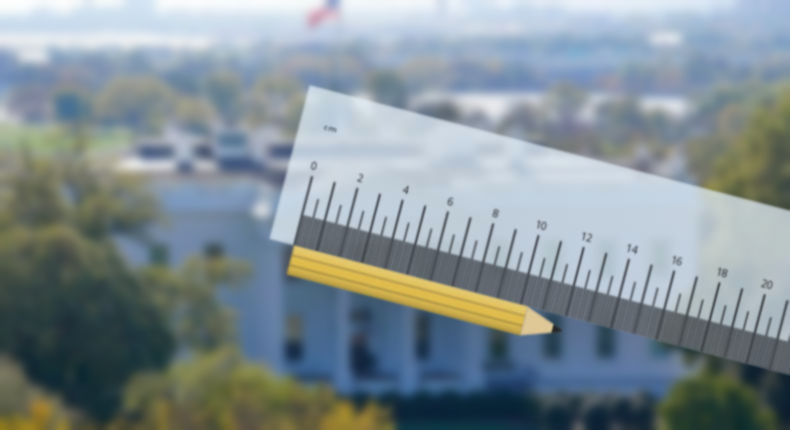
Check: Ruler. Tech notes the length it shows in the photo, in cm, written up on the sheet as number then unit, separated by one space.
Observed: 12 cm
